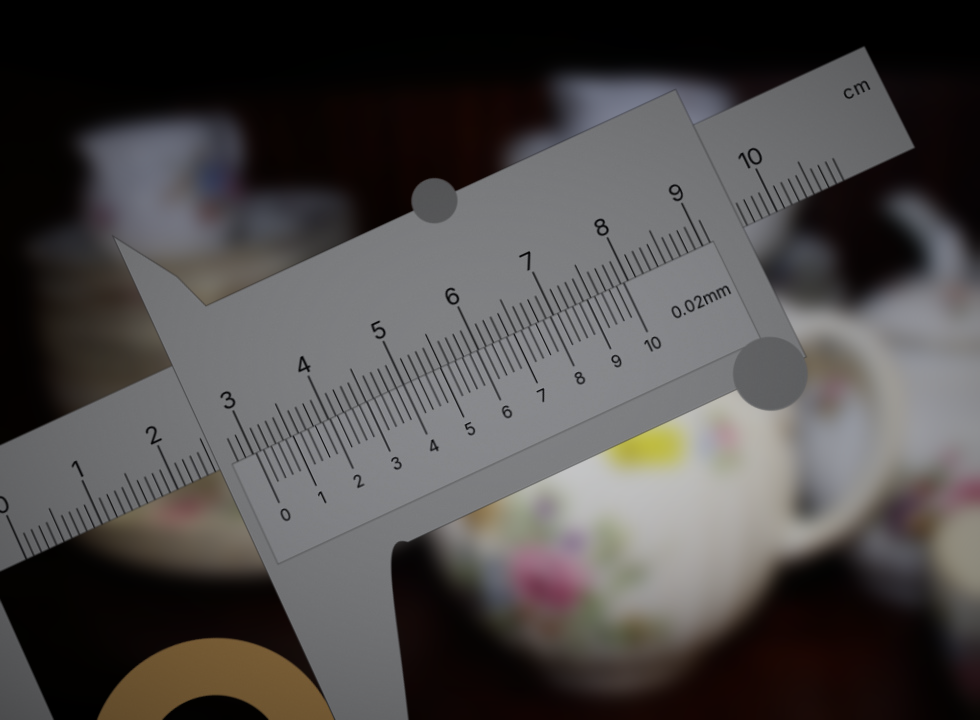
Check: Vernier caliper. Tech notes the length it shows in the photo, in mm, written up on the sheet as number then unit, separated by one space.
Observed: 30.4 mm
